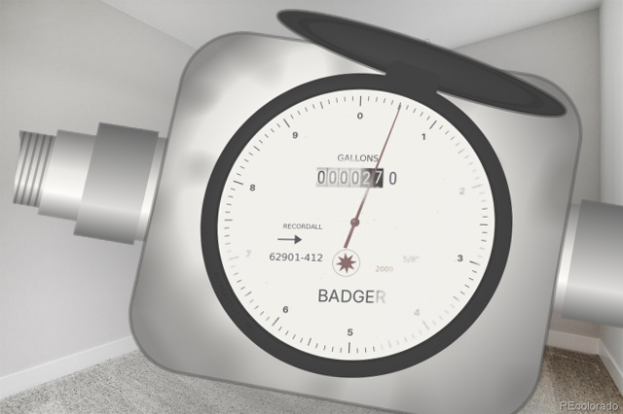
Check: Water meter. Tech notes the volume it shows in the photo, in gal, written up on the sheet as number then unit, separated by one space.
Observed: 270.5 gal
